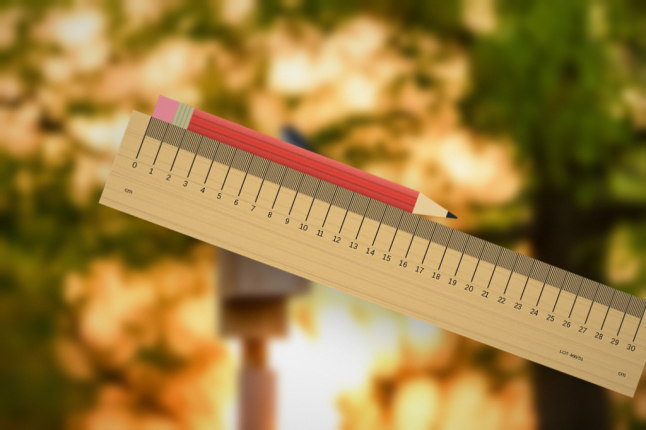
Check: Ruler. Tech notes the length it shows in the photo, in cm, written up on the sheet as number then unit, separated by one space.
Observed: 18 cm
